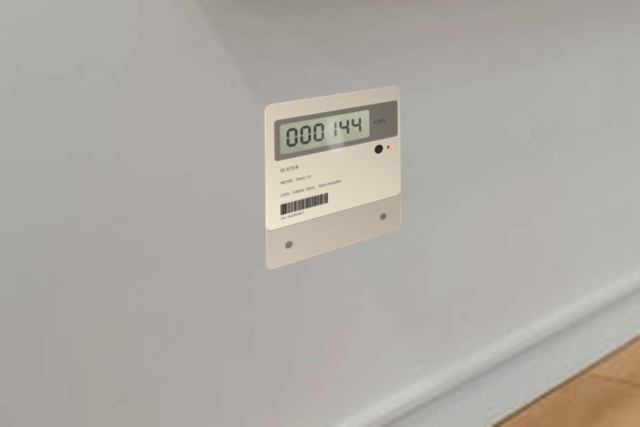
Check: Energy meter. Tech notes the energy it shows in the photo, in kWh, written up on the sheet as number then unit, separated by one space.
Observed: 144 kWh
